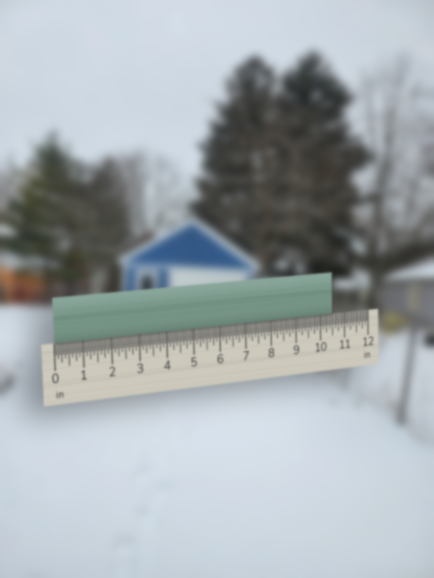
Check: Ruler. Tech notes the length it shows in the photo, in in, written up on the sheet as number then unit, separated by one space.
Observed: 10.5 in
